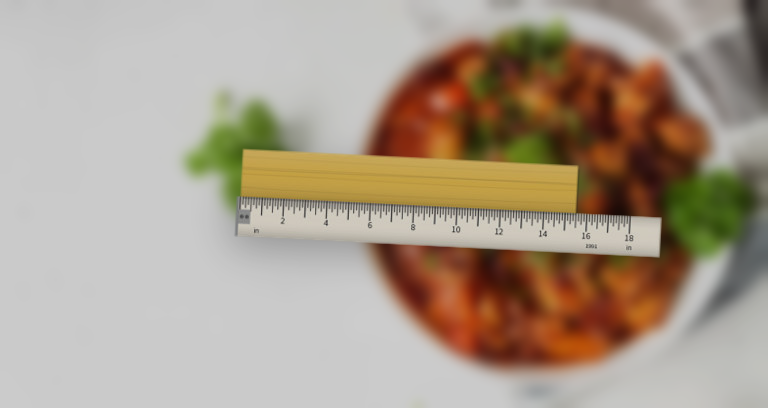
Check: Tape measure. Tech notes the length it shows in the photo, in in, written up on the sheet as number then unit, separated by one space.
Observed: 15.5 in
